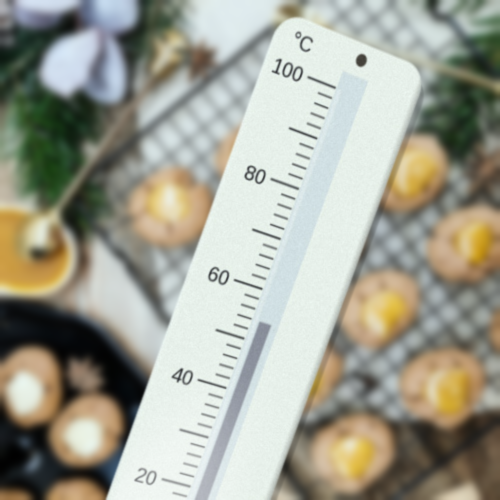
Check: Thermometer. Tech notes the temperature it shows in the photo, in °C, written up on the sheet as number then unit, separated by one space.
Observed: 54 °C
